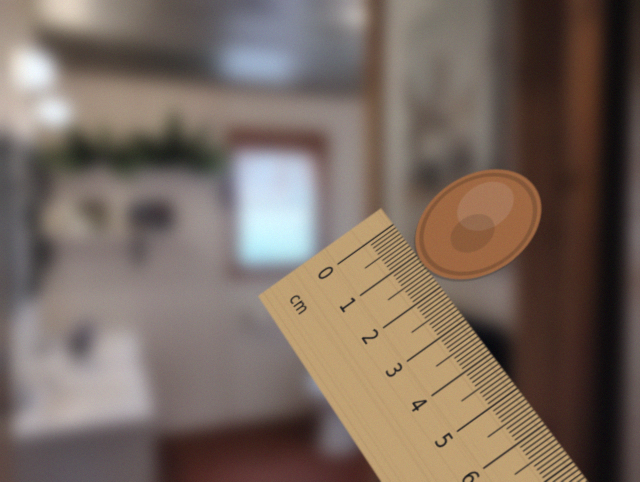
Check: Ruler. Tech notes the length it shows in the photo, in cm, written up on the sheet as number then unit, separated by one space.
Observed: 2.5 cm
